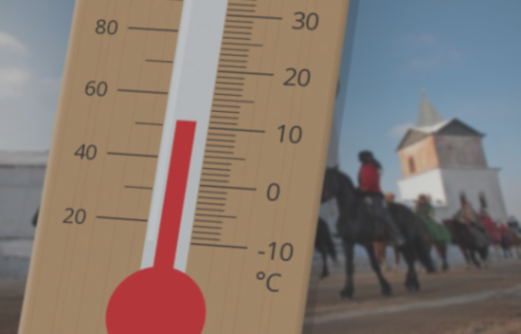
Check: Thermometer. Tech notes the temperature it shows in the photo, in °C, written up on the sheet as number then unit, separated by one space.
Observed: 11 °C
